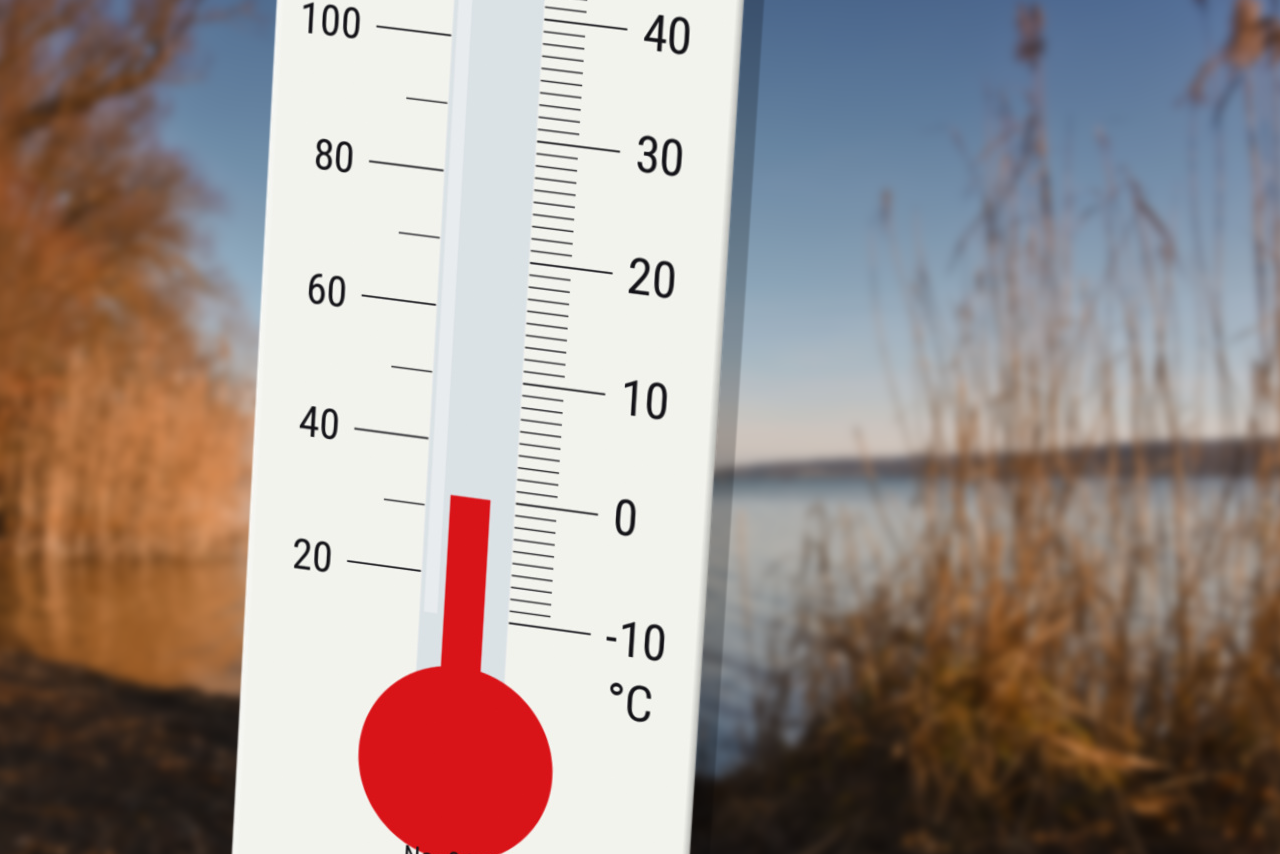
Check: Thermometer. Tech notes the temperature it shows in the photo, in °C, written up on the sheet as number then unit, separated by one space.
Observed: 0 °C
